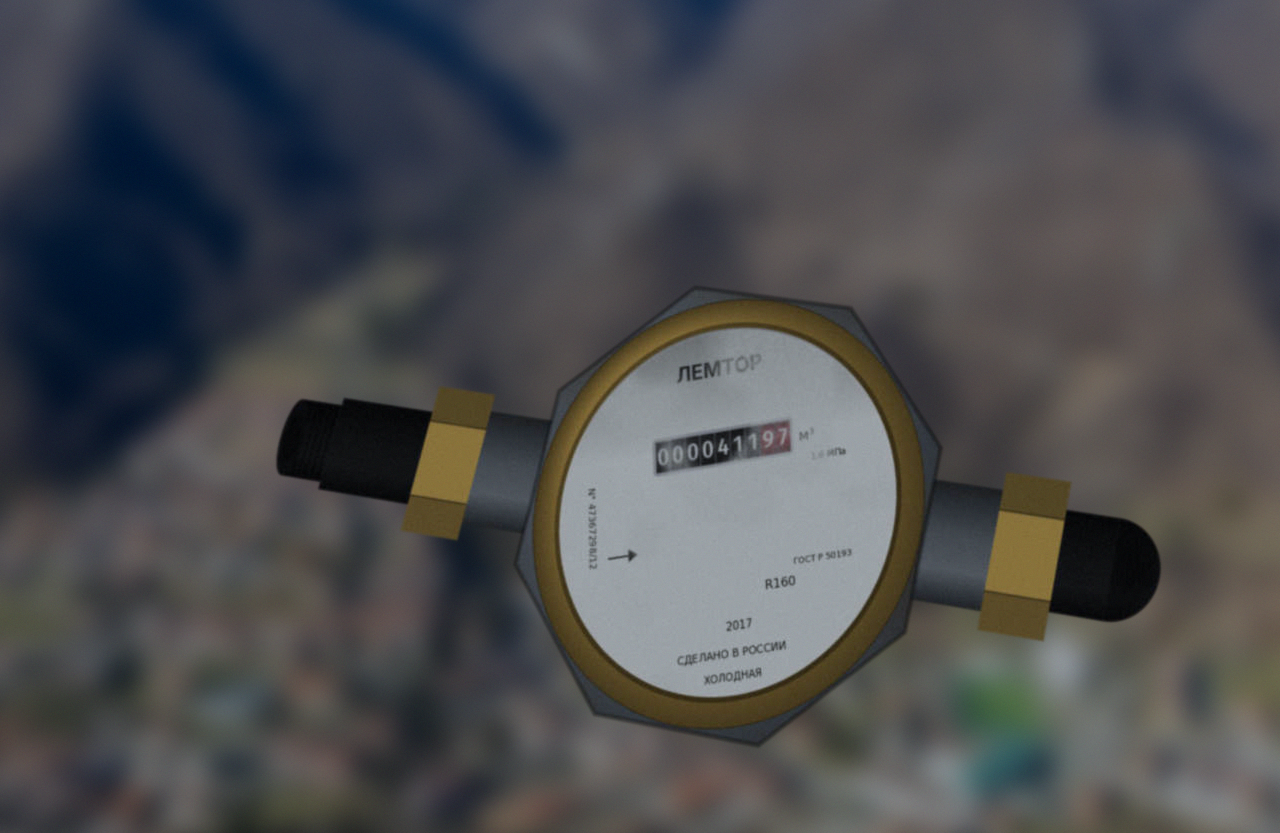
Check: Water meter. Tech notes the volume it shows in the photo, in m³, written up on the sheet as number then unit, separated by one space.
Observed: 411.97 m³
